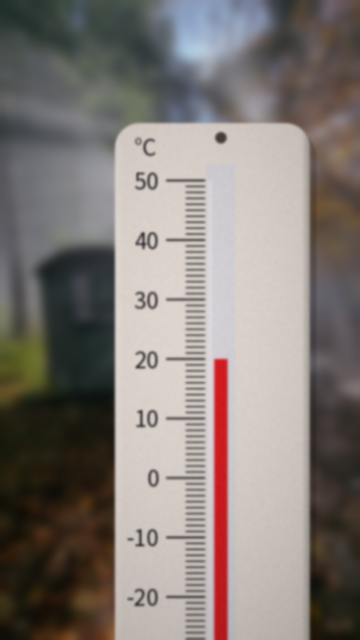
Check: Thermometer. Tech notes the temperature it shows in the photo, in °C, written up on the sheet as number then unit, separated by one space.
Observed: 20 °C
